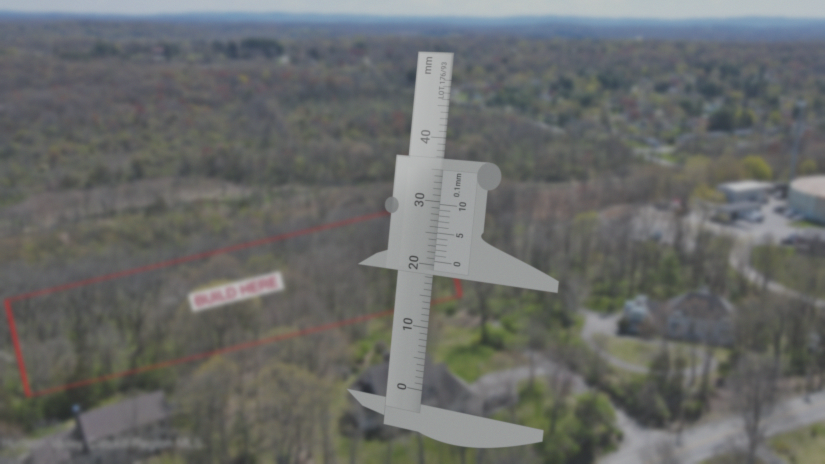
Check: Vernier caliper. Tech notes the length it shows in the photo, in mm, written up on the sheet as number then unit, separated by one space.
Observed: 20.6 mm
